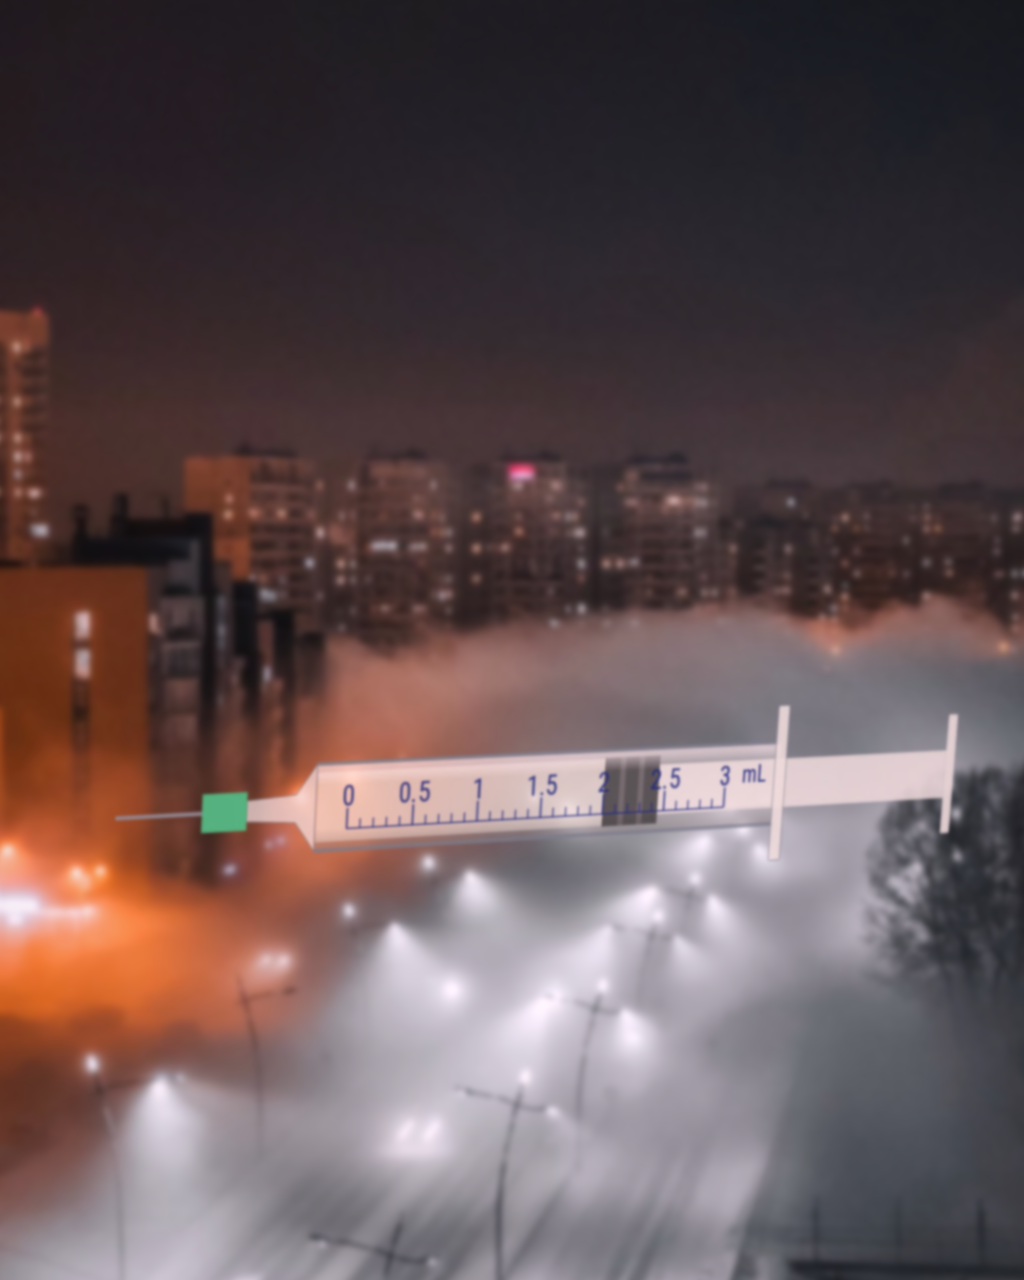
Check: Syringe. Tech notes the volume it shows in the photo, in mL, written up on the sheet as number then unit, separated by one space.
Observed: 2 mL
